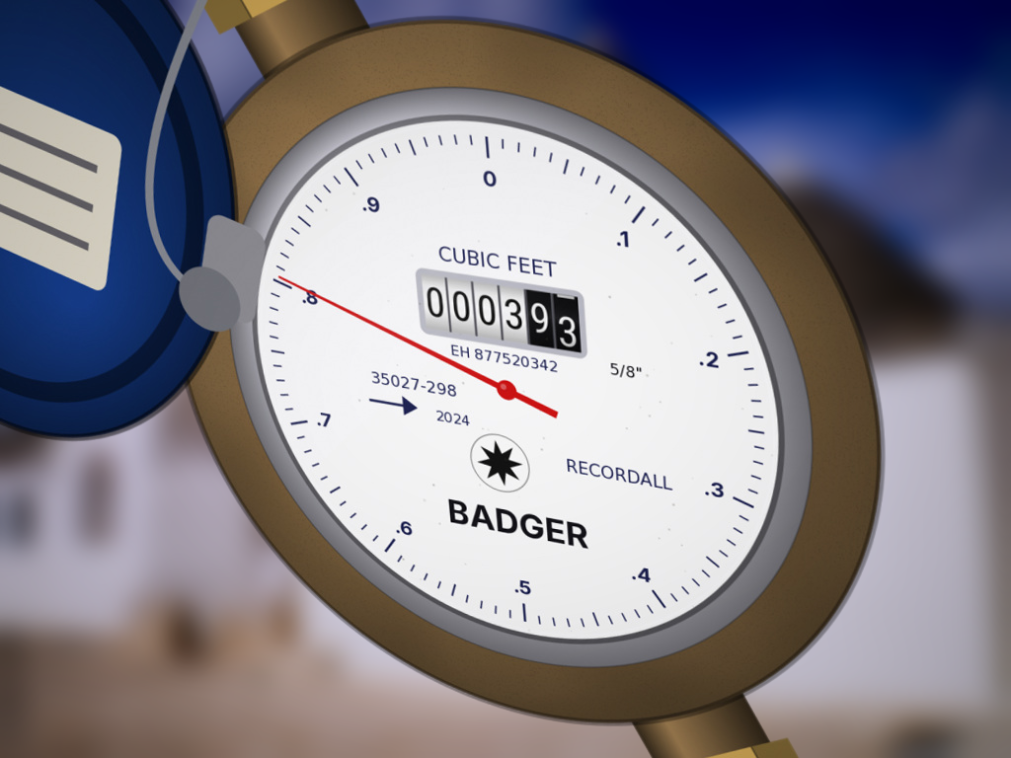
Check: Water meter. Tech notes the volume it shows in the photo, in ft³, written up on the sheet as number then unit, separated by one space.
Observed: 392.80 ft³
